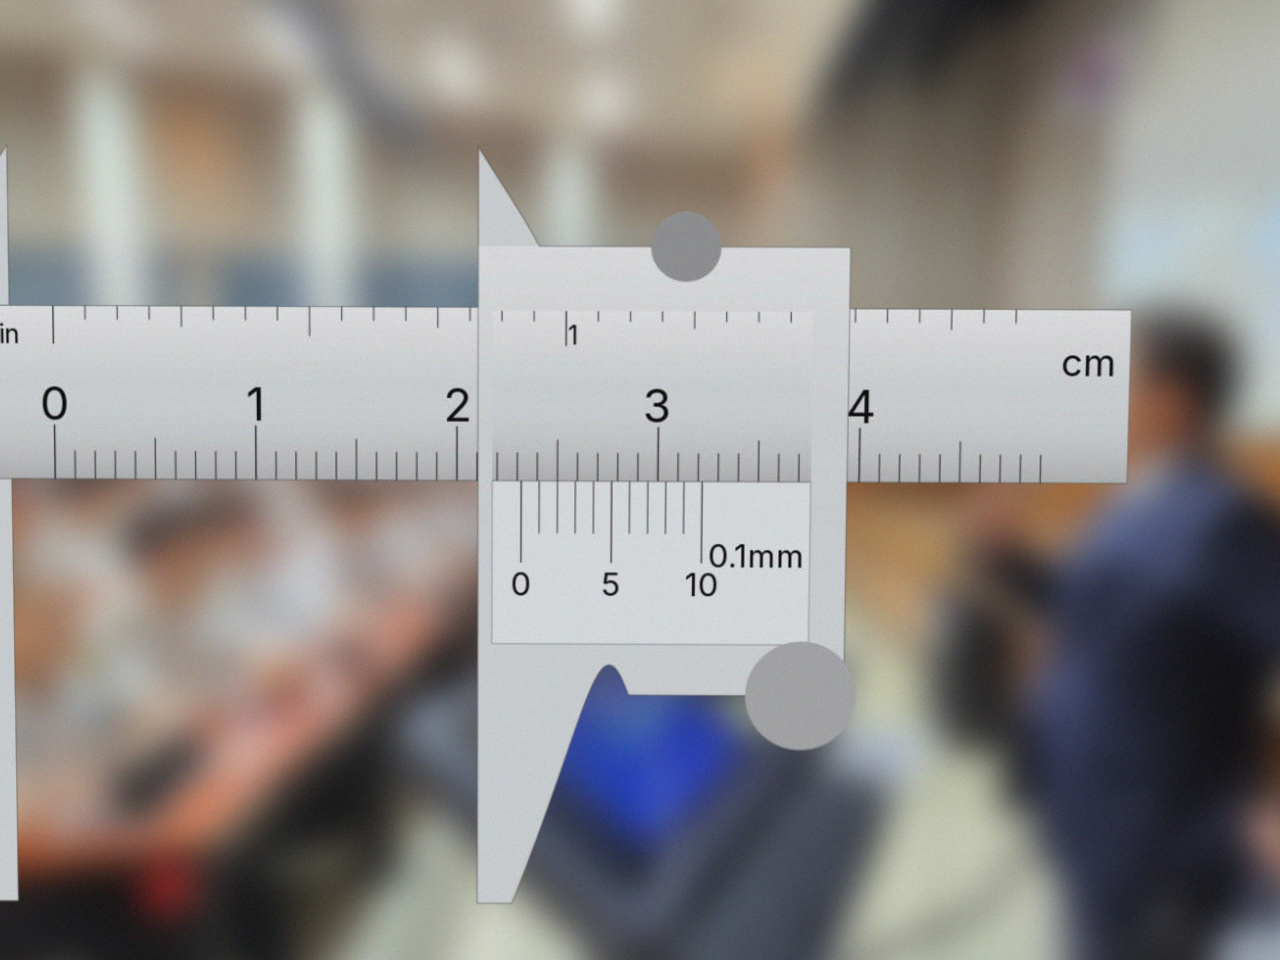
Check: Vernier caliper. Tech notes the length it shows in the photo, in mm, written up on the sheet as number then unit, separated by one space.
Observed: 23.2 mm
